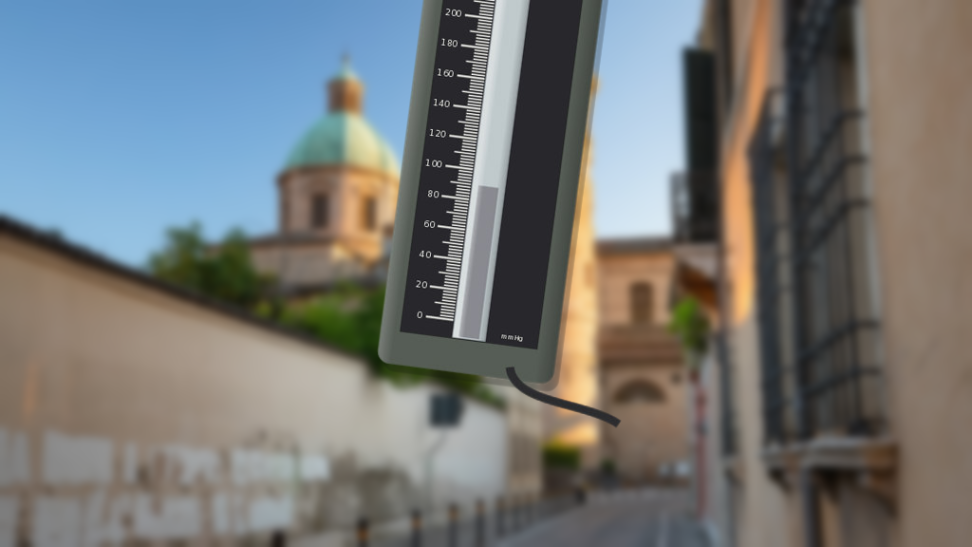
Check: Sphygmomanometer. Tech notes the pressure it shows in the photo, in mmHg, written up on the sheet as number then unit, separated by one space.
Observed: 90 mmHg
